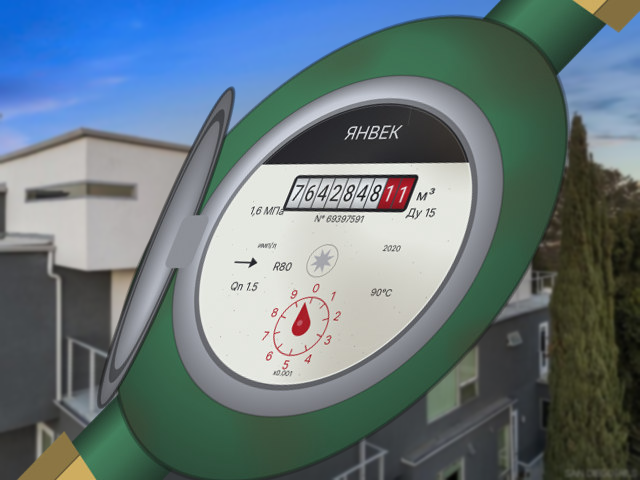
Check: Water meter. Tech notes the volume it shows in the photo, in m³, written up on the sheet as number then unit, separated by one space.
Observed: 7642848.109 m³
